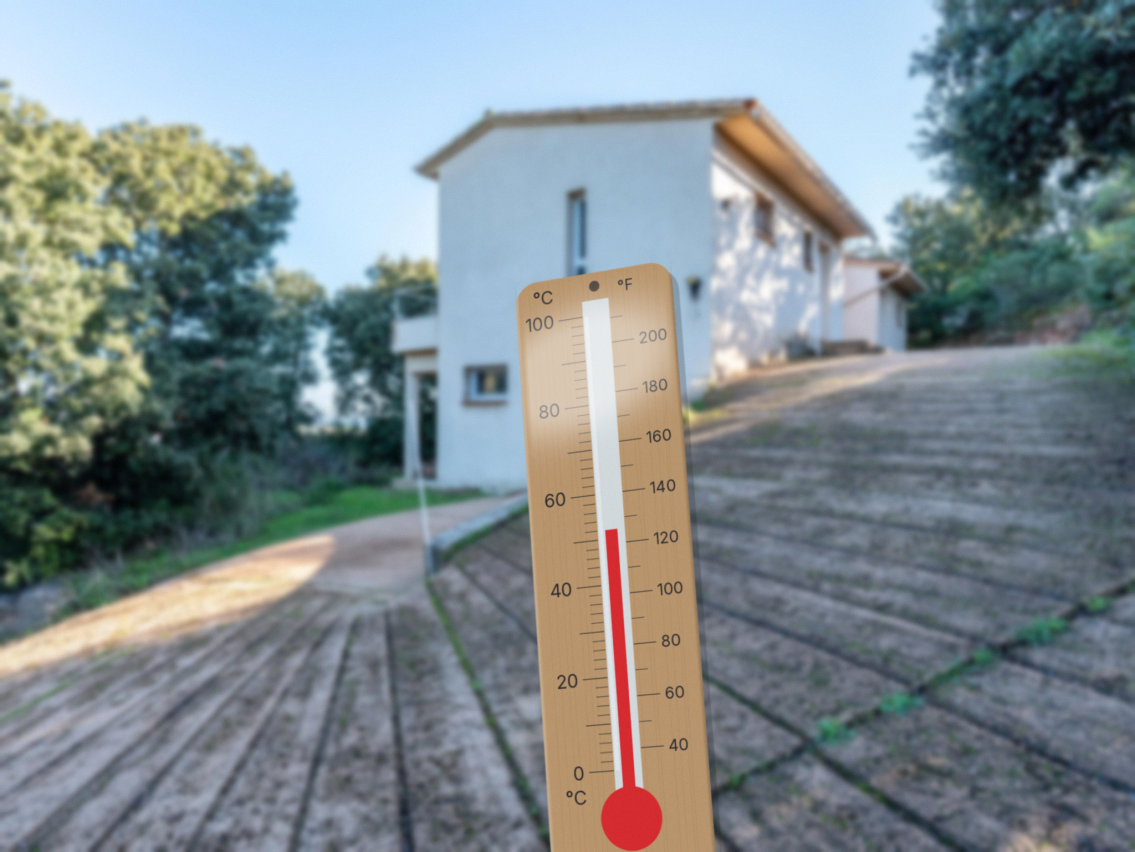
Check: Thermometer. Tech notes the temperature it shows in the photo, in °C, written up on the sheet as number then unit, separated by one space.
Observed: 52 °C
